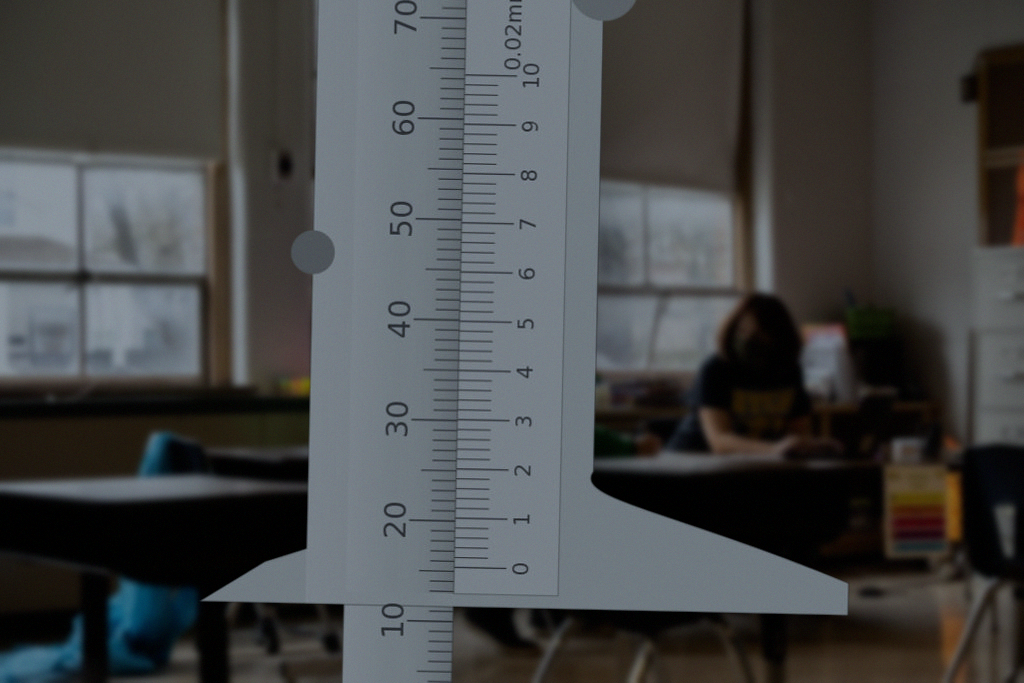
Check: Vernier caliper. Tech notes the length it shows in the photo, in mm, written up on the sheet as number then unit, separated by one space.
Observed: 15.4 mm
